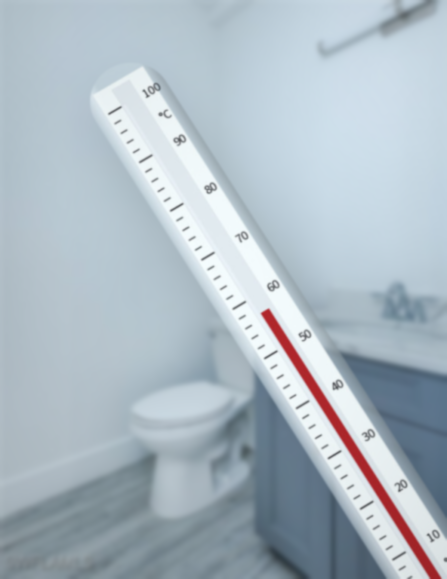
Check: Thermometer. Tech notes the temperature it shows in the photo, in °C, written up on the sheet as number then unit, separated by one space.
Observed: 57 °C
